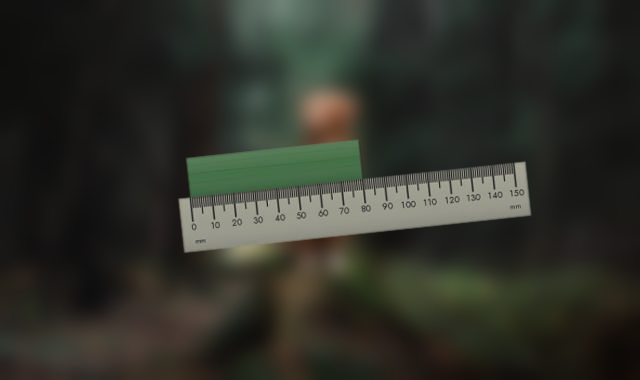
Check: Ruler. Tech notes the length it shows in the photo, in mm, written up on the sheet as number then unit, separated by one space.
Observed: 80 mm
